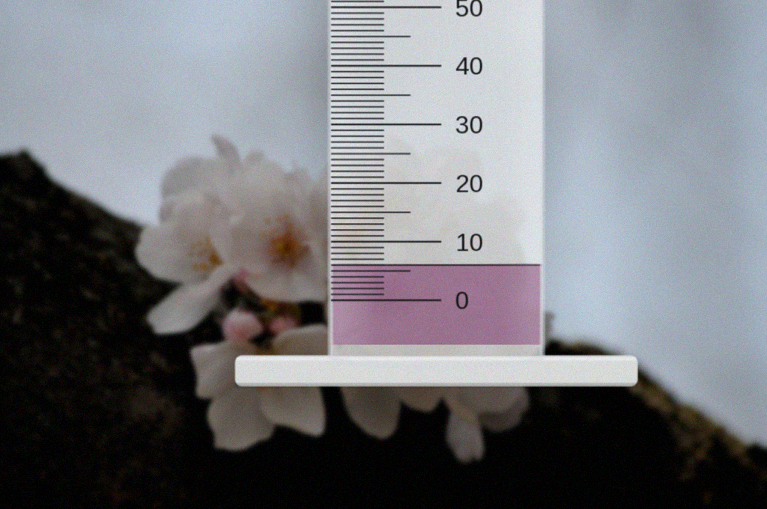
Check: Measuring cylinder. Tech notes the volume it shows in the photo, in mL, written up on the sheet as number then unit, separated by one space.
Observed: 6 mL
